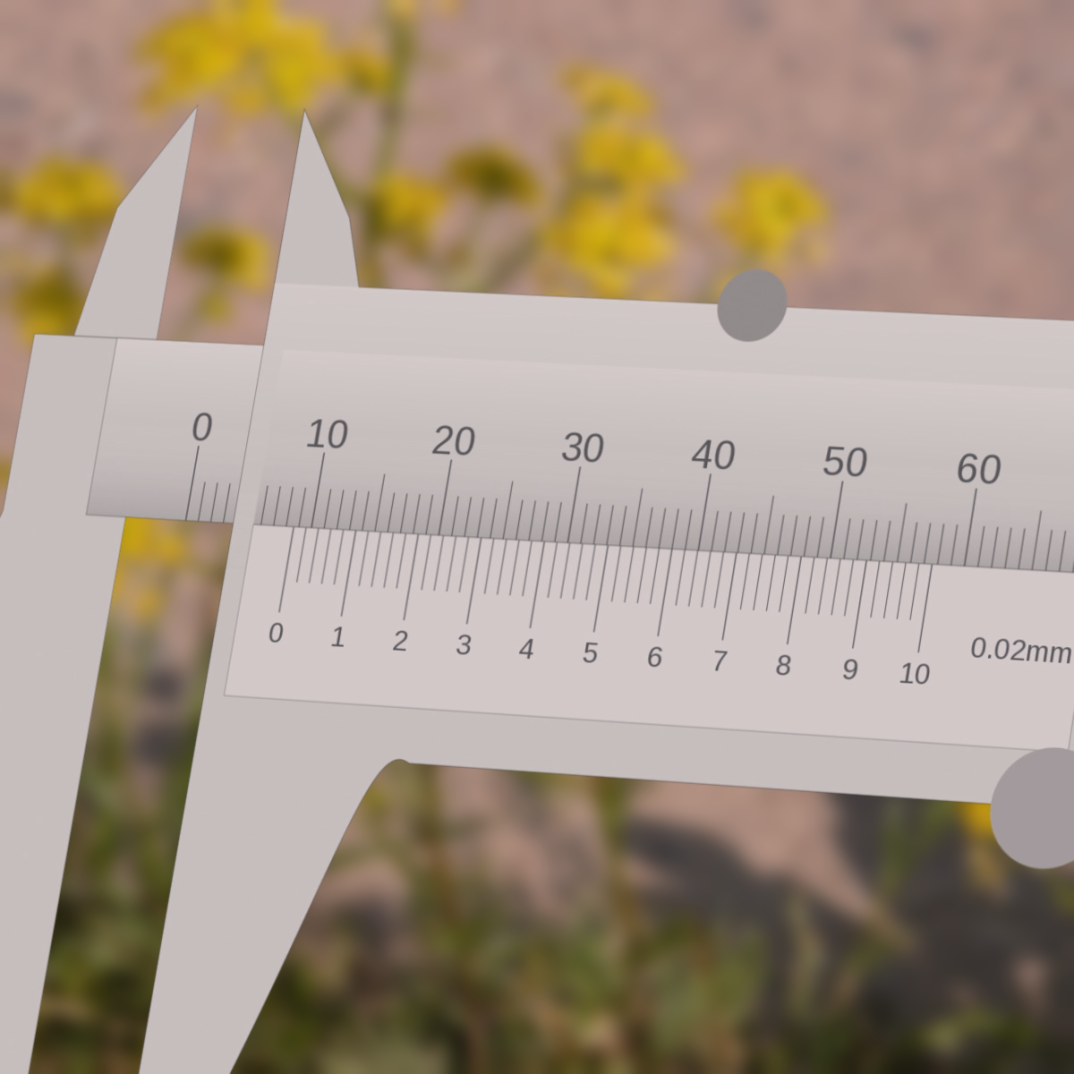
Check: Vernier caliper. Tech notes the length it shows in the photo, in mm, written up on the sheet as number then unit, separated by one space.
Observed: 8.6 mm
